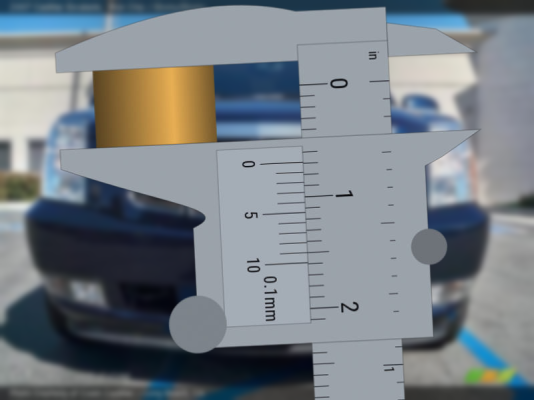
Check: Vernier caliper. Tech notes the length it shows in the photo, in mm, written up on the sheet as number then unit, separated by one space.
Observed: 6.9 mm
